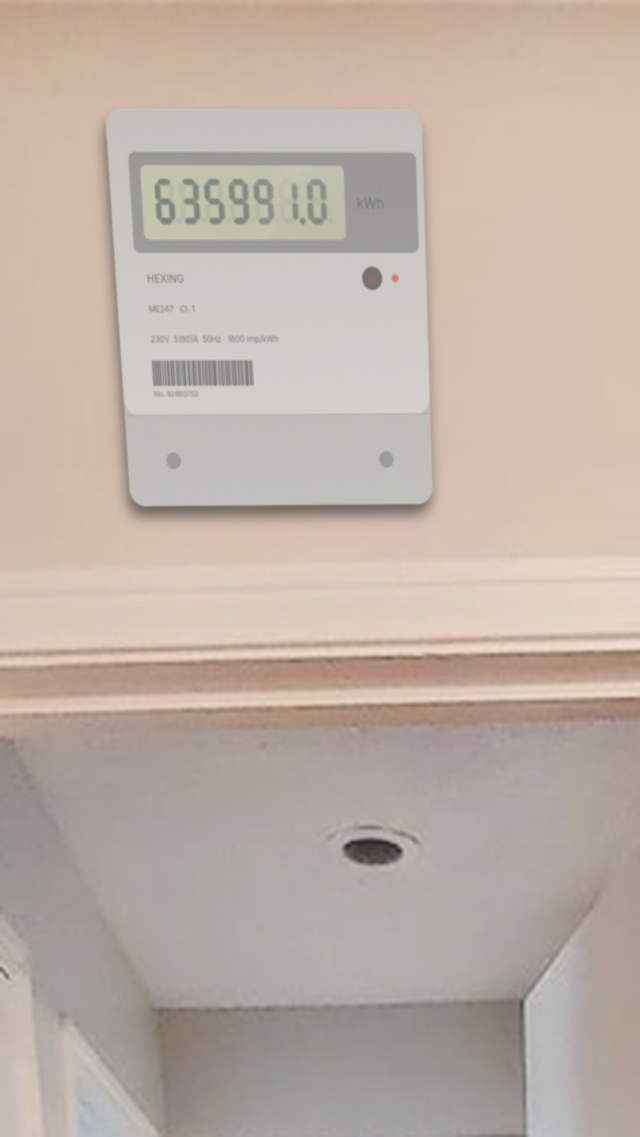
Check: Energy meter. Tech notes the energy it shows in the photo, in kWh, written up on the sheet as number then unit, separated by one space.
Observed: 635991.0 kWh
